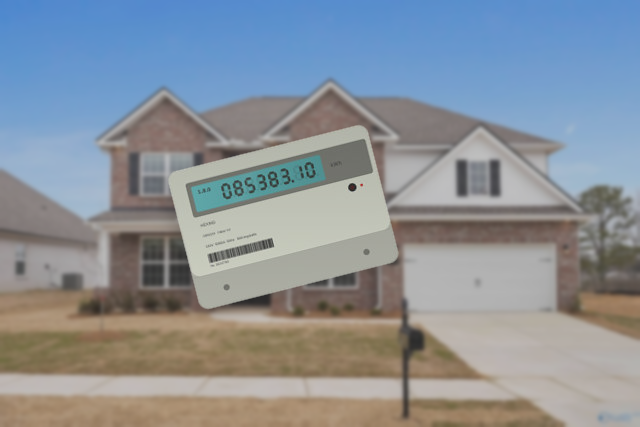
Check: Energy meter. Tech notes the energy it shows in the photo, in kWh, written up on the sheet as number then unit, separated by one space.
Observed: 85383.10 kWh
